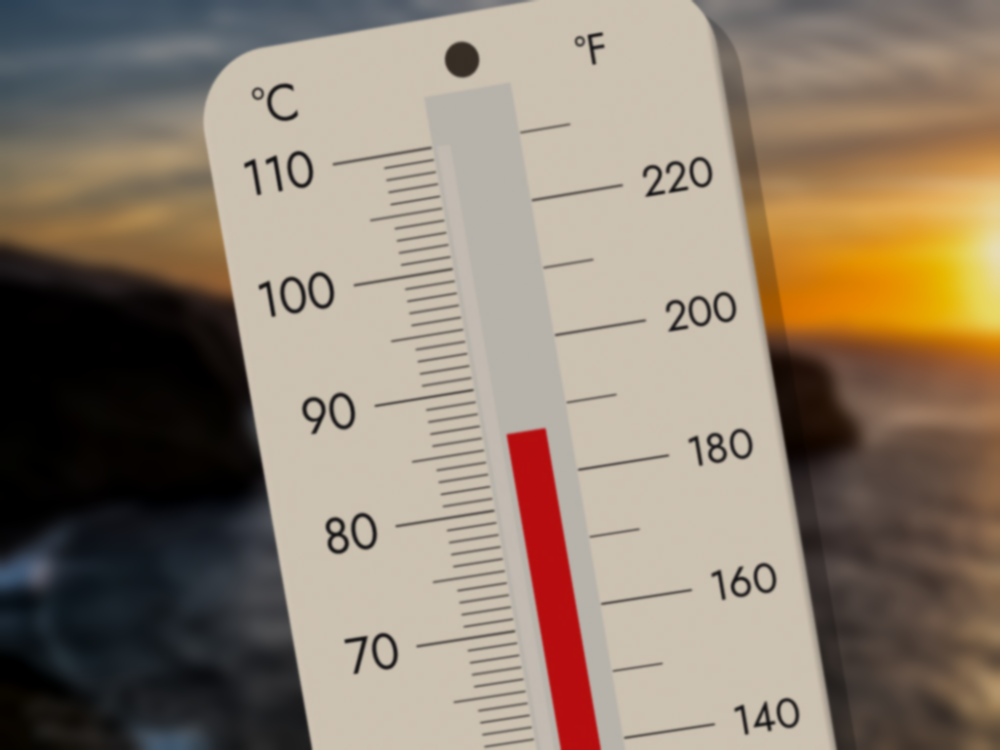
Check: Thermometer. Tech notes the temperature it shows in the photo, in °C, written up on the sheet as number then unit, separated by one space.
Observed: 86 °C
